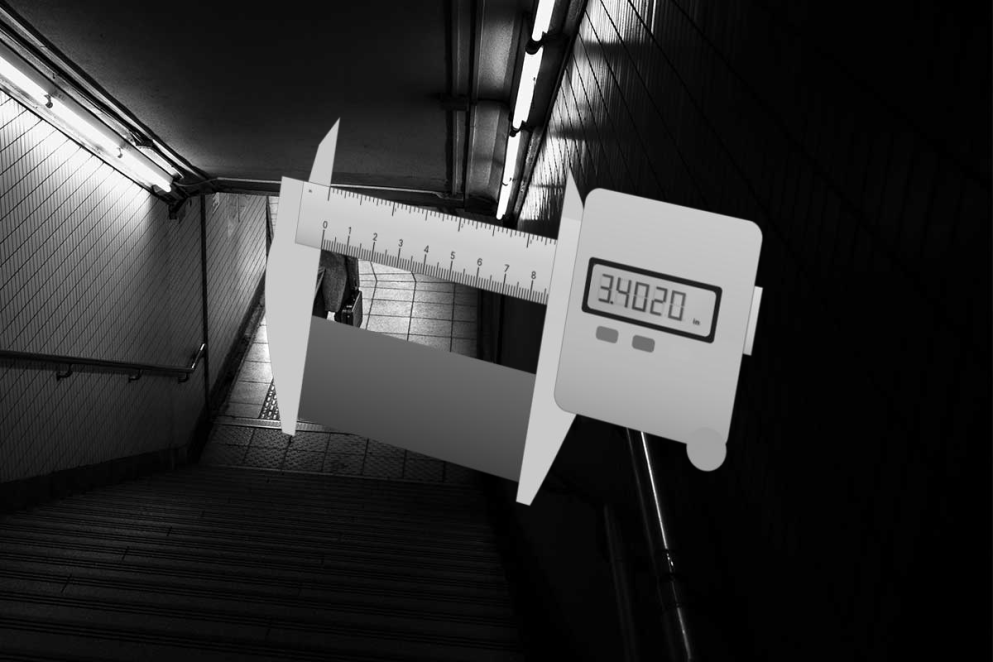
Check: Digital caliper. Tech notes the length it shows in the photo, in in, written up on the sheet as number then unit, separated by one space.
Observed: 3.4020 in
